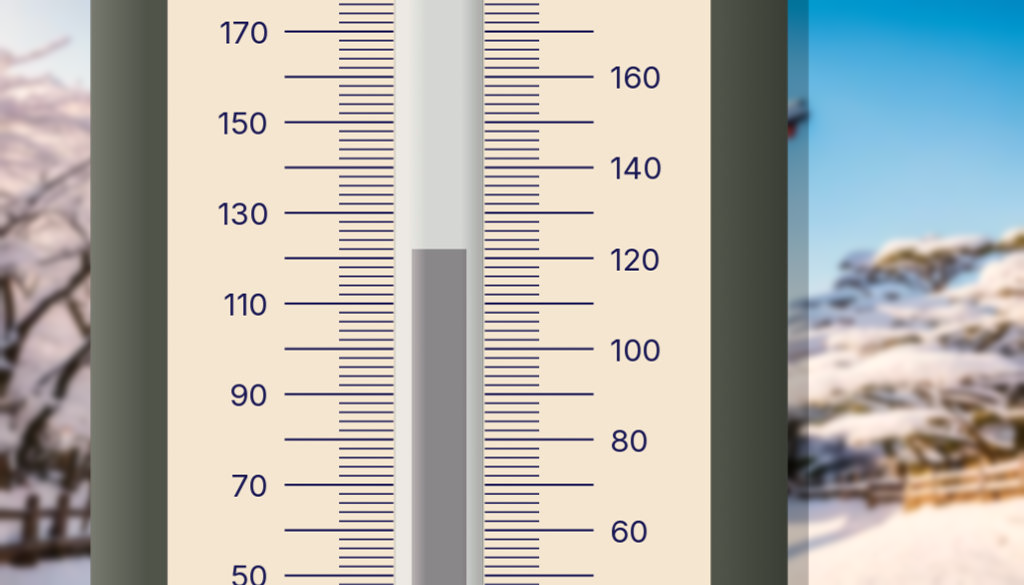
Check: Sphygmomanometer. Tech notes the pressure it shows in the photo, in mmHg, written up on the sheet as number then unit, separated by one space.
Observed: 122 mmHg
